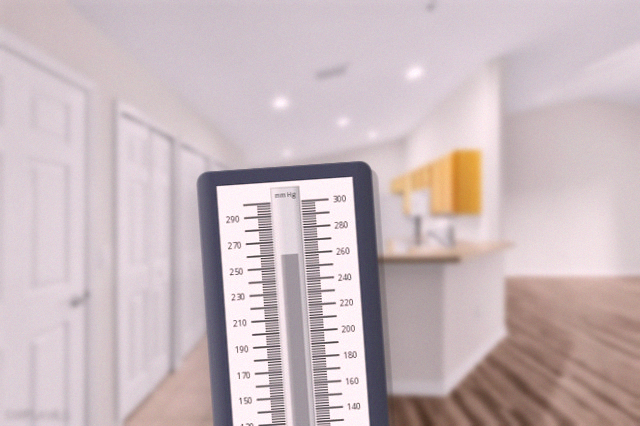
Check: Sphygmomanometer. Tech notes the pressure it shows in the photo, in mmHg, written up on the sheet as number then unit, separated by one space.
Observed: 260 mmHg
